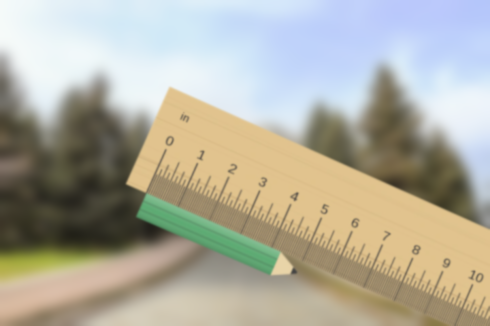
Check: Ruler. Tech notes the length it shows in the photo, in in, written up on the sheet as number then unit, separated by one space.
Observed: 5 in
